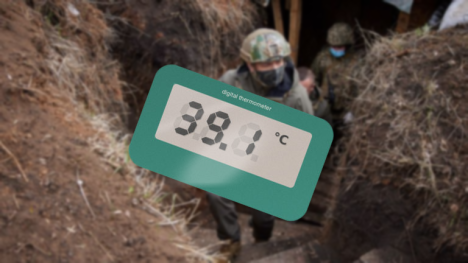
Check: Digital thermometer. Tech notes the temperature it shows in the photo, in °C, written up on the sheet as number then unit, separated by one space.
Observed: 39.1 °C
